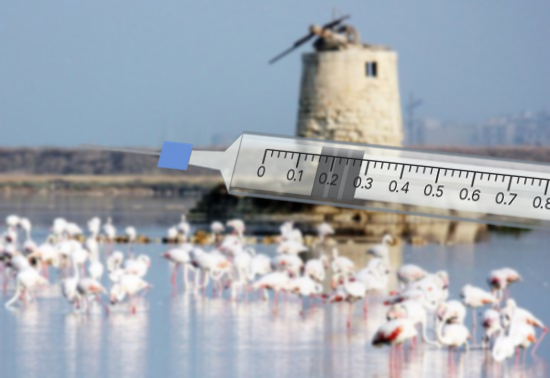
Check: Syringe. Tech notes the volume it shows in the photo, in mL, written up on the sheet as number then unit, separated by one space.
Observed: 0.16 mL
